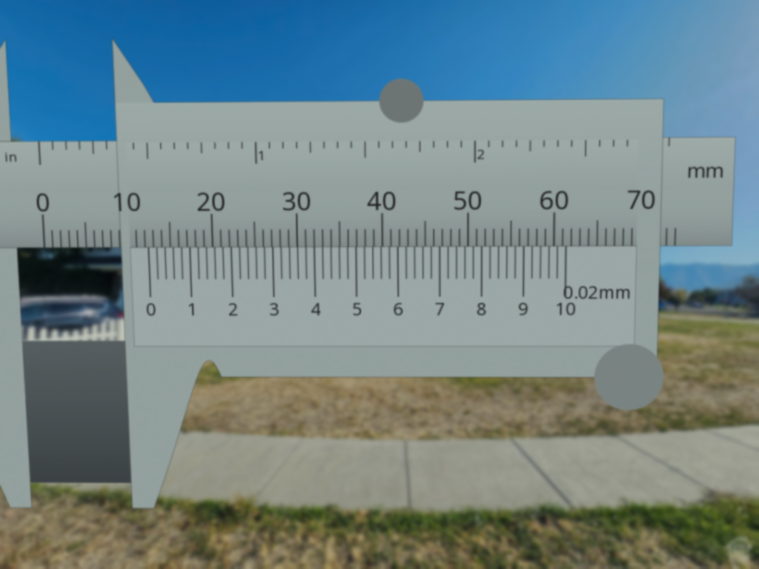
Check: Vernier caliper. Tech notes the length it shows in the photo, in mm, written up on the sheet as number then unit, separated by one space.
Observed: 12.4 mm
